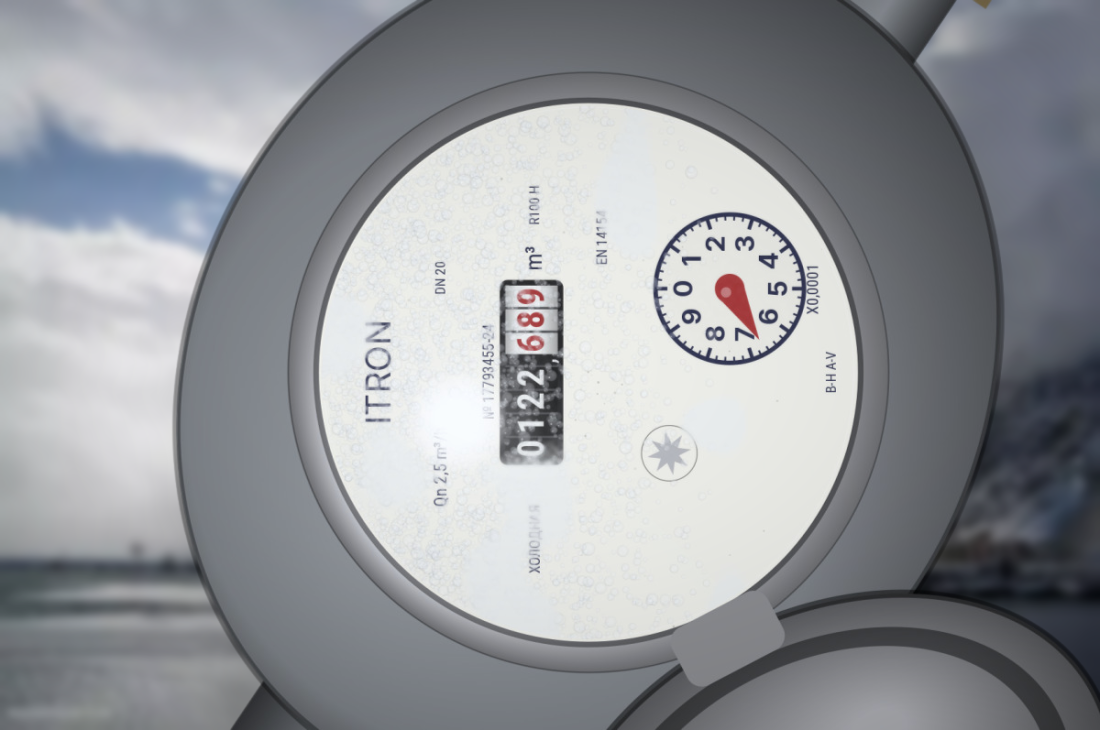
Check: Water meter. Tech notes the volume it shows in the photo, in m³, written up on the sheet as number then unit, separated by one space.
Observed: 122.6896 m³
